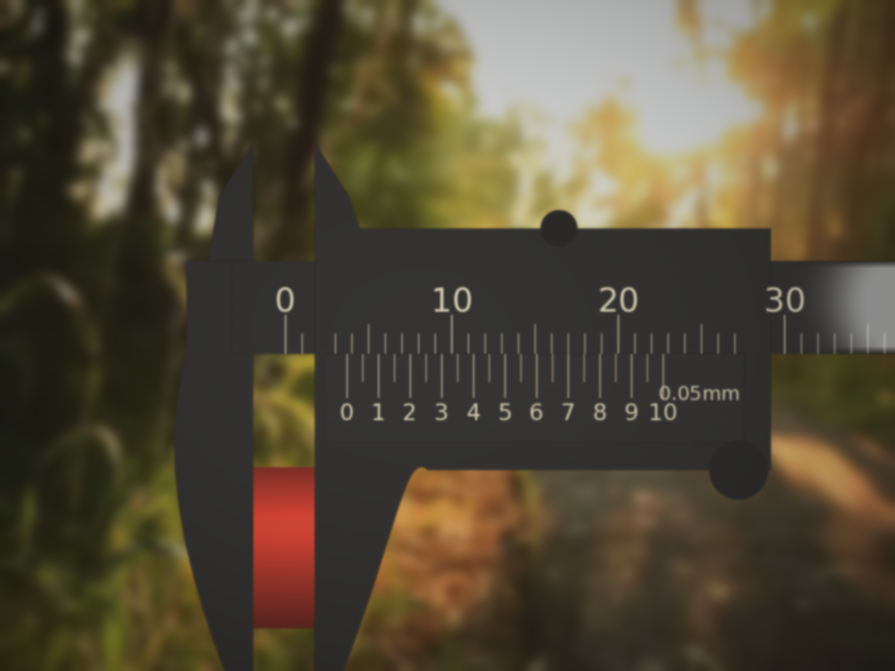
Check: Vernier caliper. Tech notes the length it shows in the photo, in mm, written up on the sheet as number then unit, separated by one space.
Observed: 3.7 mm
